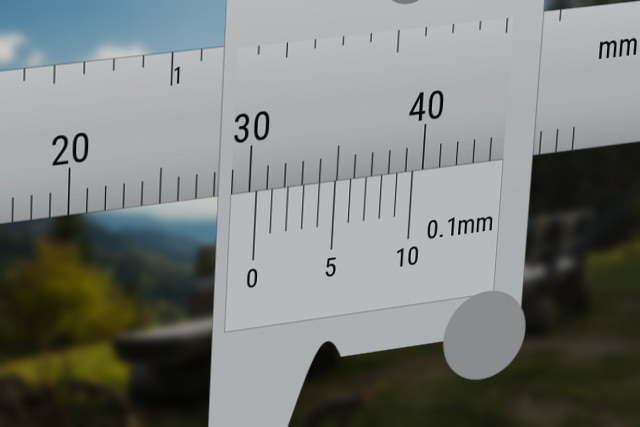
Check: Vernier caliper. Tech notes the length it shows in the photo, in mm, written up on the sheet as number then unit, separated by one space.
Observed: 30.4 mm
